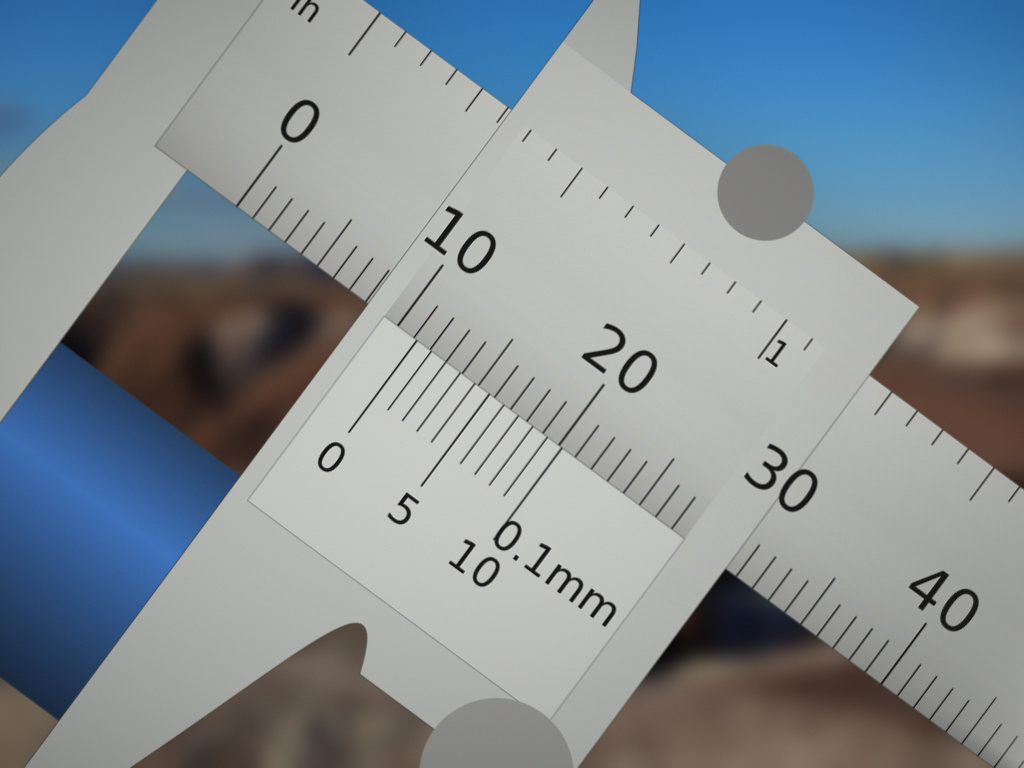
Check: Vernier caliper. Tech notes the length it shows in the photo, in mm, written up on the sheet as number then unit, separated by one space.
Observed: 11.2 mm
